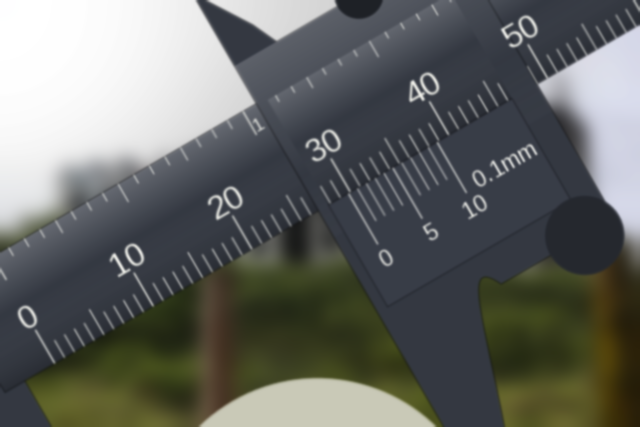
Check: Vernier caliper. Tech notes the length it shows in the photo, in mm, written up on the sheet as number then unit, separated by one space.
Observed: 29.8 mm
